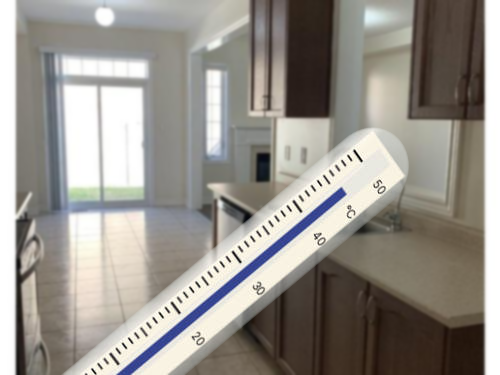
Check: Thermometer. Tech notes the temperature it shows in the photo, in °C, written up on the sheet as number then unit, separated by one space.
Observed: 46 °C
